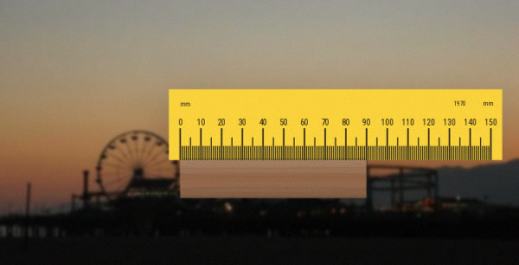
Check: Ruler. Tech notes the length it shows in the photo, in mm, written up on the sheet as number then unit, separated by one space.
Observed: 90 mm
